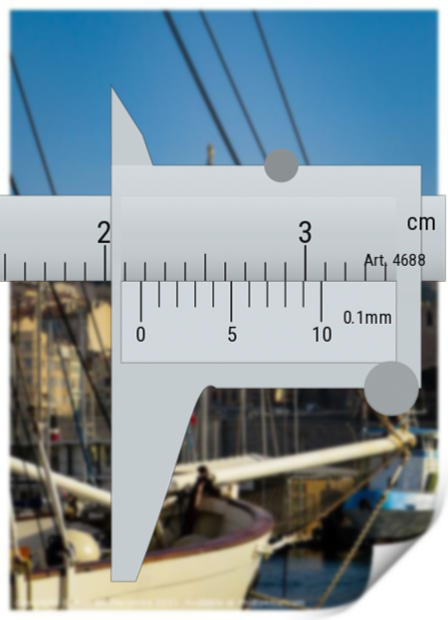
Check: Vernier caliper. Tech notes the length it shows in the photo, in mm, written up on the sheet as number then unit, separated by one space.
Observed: 21.8 mm
